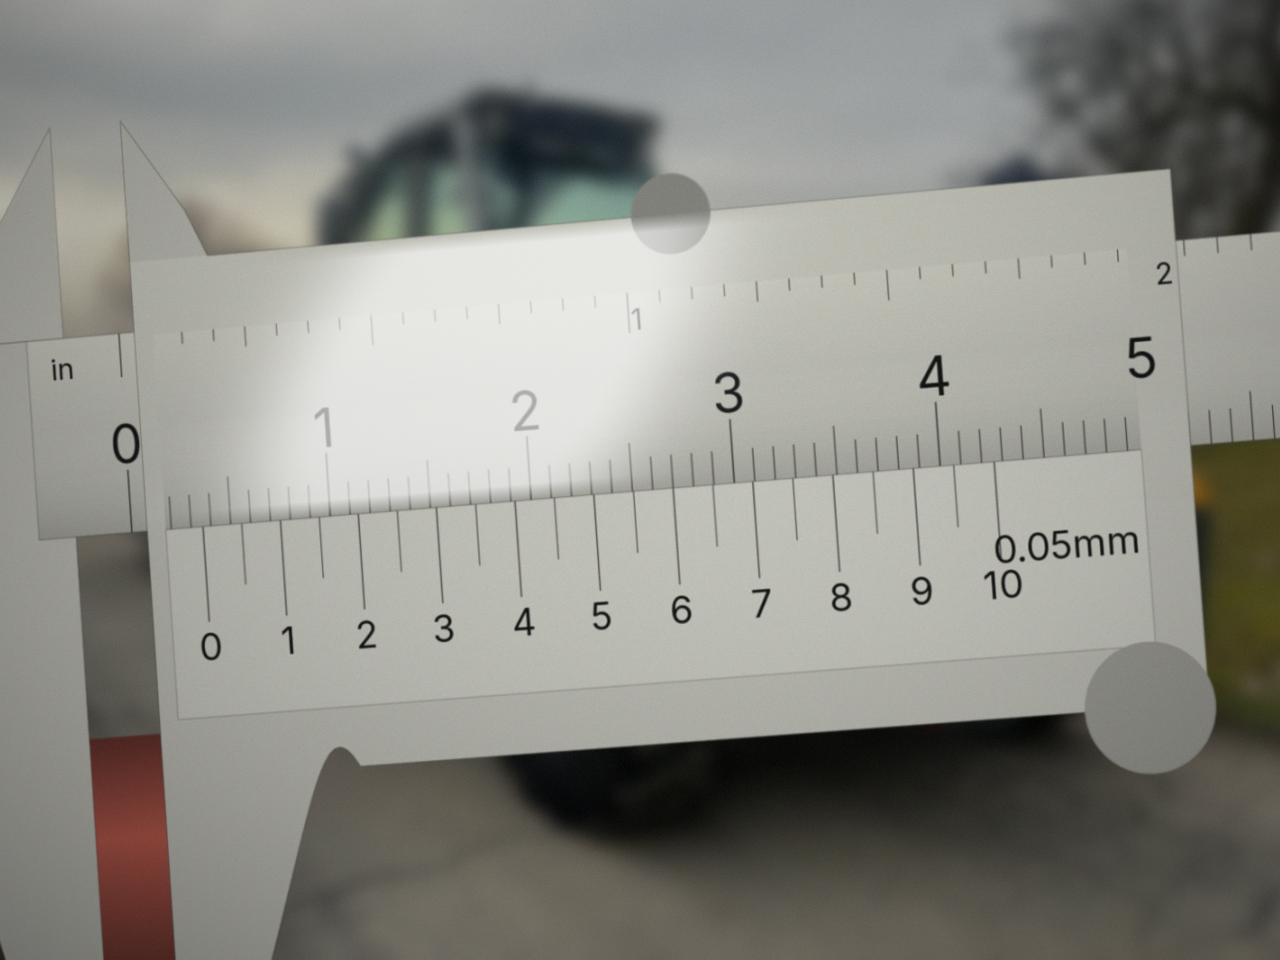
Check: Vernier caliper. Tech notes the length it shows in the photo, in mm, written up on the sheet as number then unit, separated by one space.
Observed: 3.6 mm
